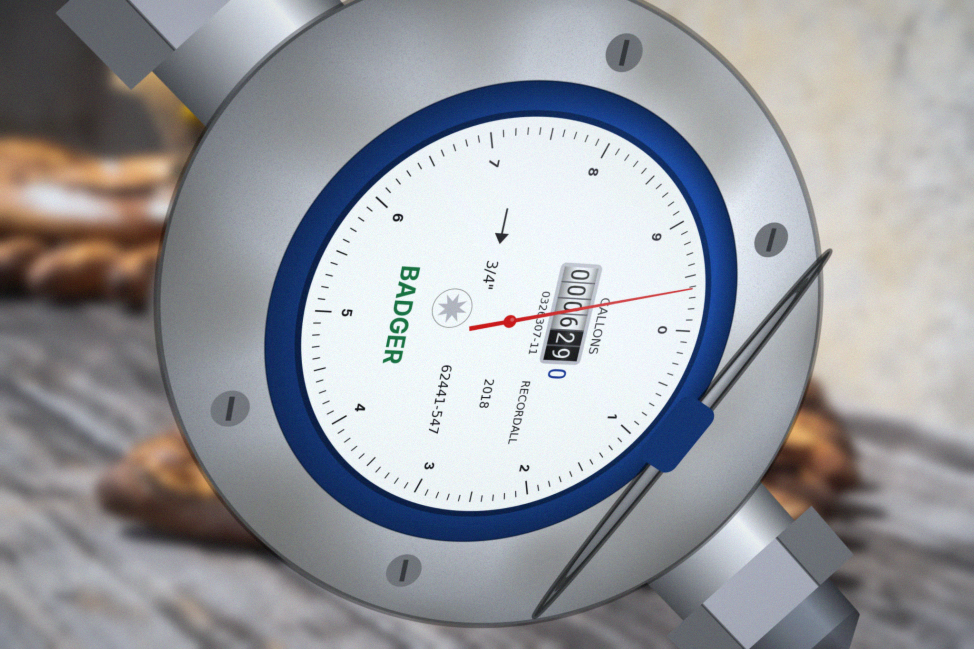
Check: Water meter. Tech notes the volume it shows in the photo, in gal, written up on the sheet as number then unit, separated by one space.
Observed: 6289.6 gal
